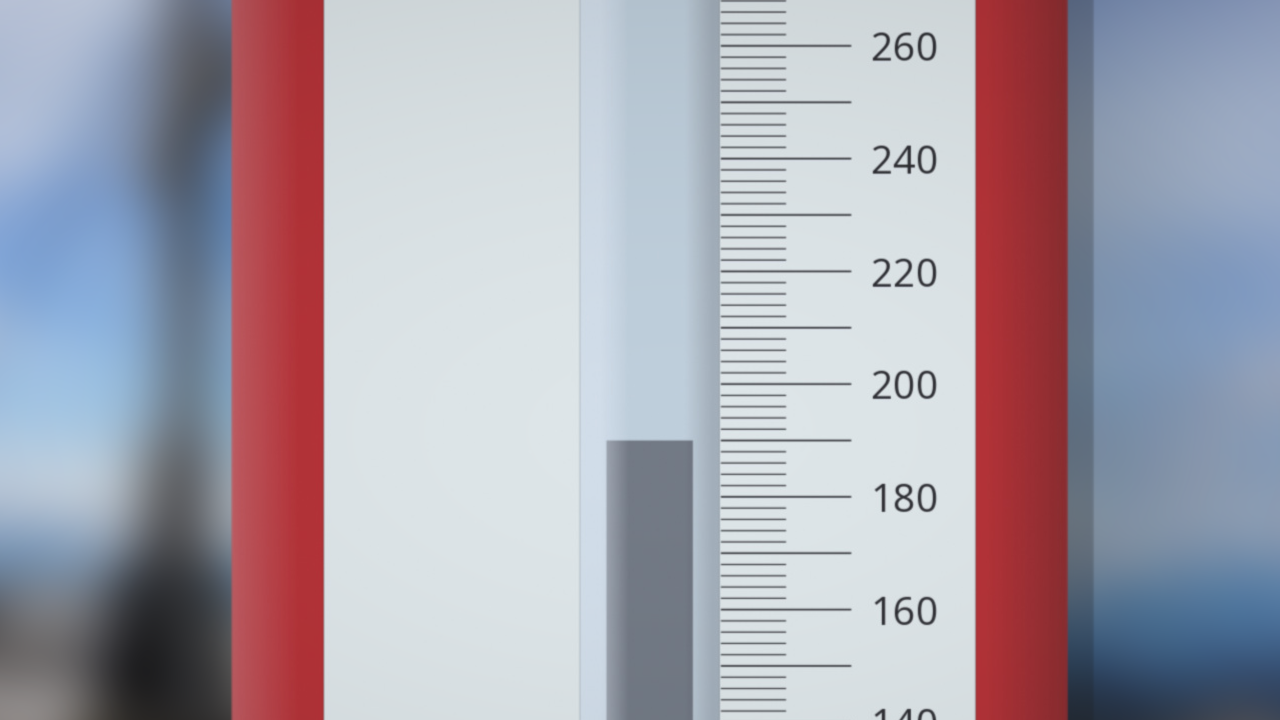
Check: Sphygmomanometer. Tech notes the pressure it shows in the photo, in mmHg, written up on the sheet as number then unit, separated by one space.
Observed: 190 mmHg
